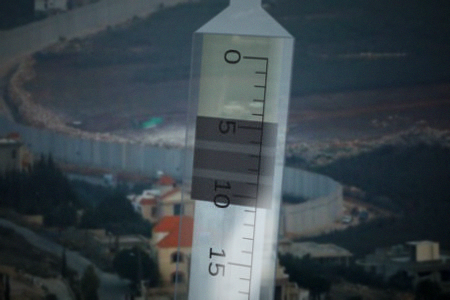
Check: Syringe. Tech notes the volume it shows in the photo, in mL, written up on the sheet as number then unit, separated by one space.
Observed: 4.5 mL
